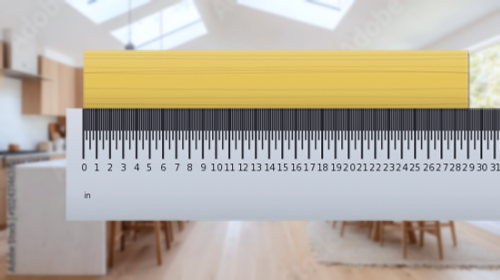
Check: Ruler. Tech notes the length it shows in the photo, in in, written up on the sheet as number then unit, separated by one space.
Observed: 29 in
